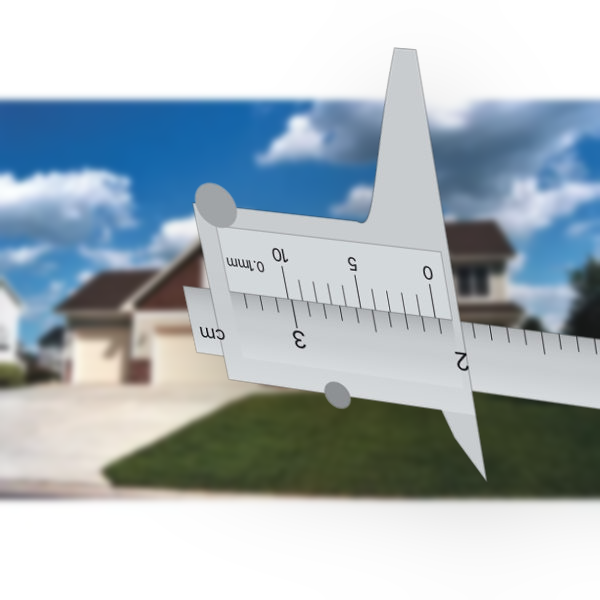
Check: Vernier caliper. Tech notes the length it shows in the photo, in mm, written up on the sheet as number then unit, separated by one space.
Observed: 21.2 mm
